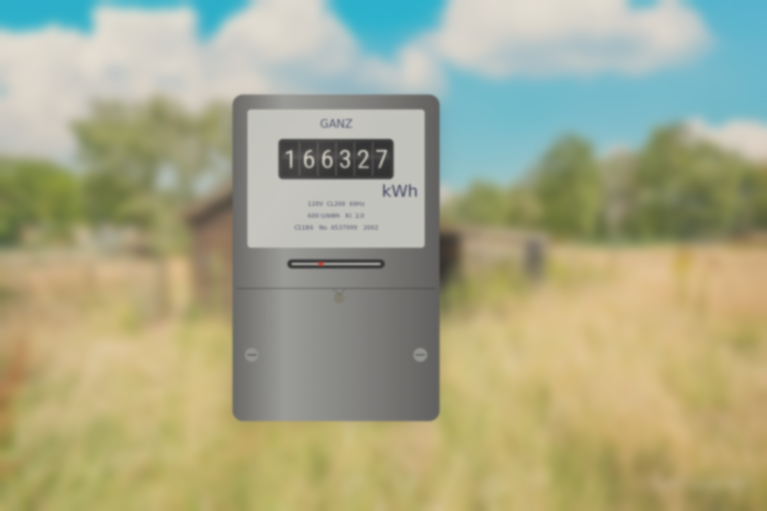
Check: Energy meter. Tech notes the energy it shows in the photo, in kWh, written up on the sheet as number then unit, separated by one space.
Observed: 166327 kWh
